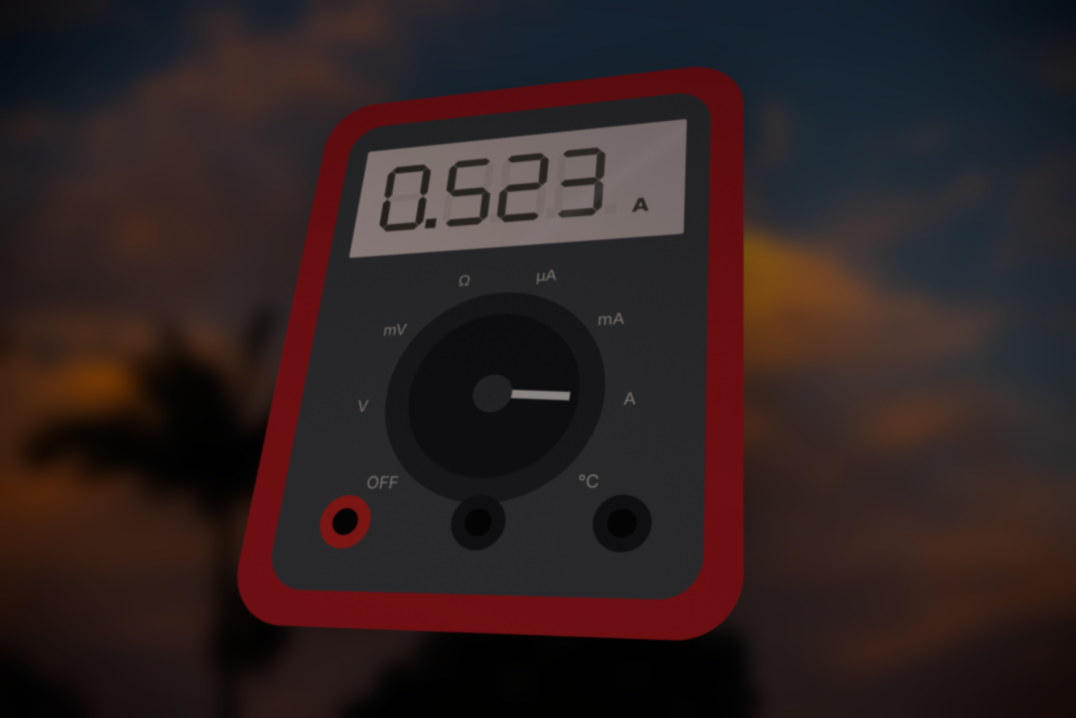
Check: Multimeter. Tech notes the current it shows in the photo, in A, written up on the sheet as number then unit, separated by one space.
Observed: 0.523 A
